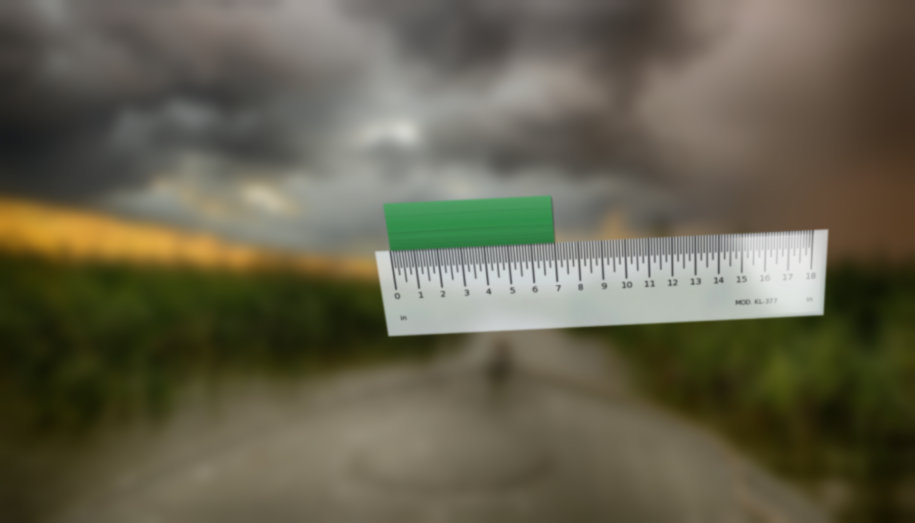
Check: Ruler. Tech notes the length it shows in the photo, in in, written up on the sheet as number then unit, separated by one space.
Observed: 7 in
